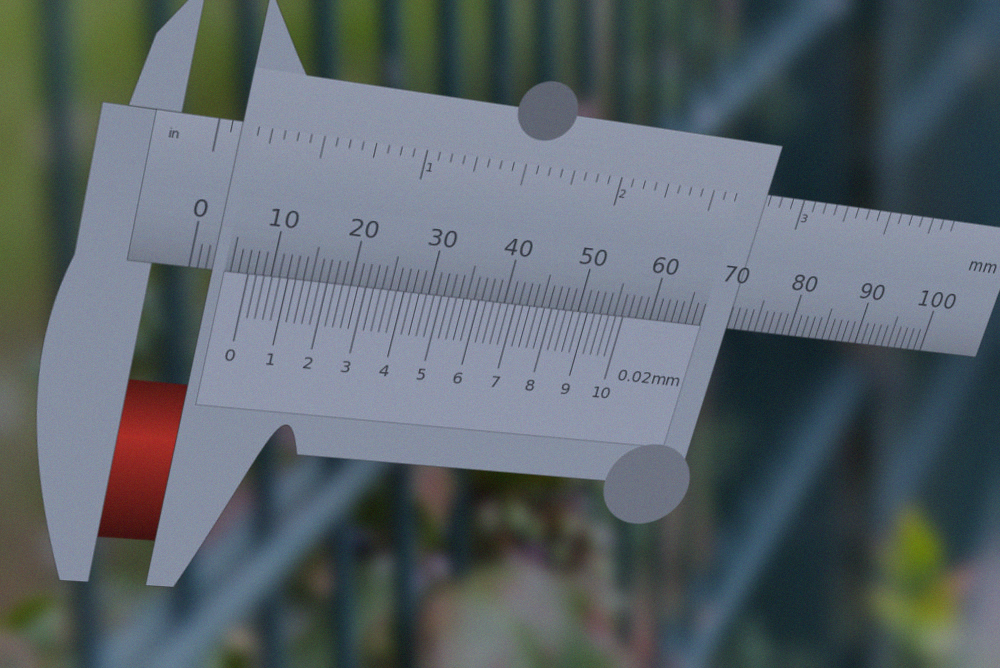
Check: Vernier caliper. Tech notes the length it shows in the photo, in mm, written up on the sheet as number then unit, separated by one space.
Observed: 7.2 mm
